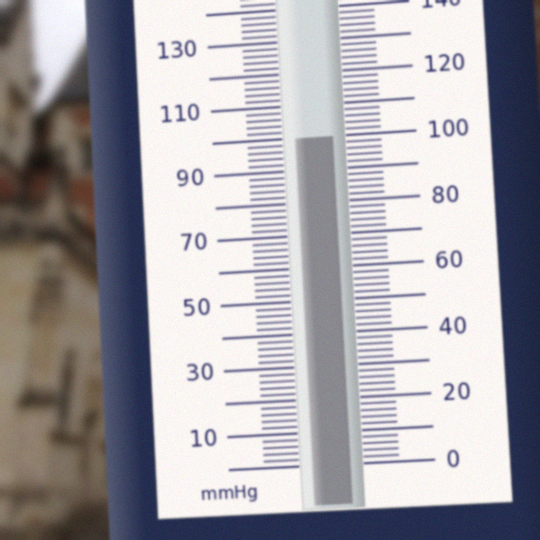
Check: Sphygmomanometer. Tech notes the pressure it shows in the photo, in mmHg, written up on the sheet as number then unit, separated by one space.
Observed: 100 mmHg
